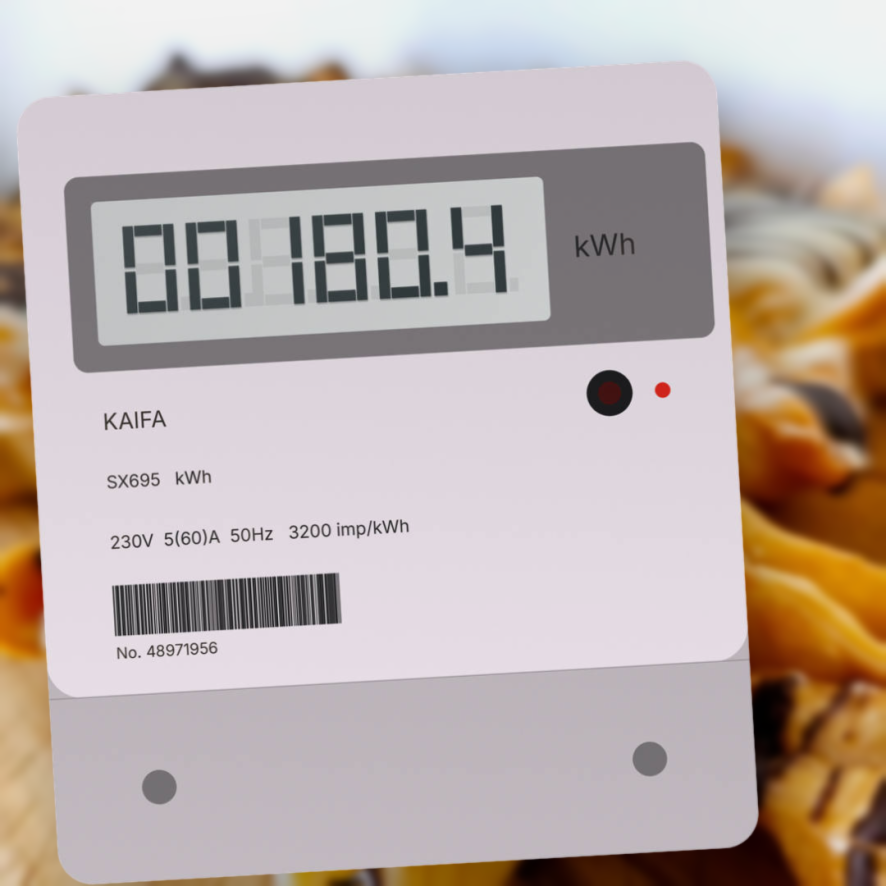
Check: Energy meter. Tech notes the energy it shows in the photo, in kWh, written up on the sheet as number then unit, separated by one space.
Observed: 180.4 kWh
